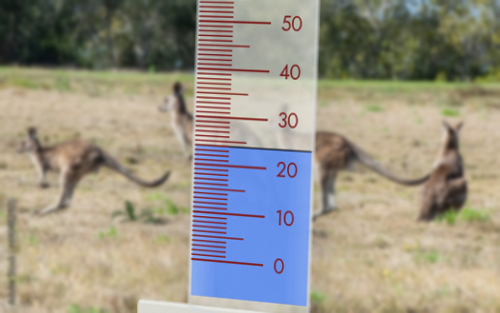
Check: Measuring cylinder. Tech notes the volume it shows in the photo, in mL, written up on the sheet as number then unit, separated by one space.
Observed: 24 mL
